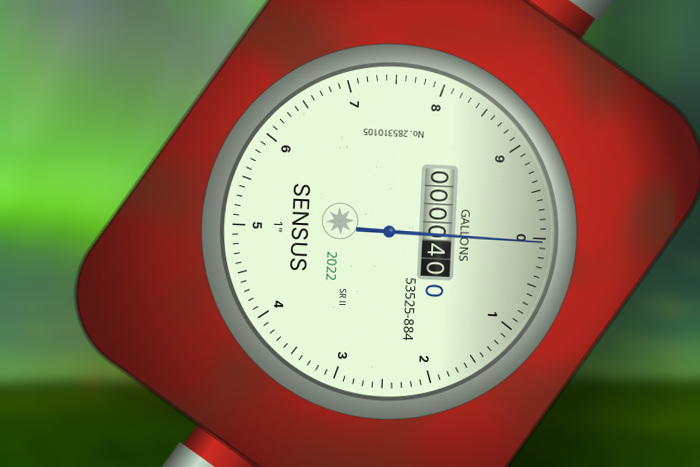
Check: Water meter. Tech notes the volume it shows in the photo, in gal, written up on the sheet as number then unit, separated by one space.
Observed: 400.0 gal
